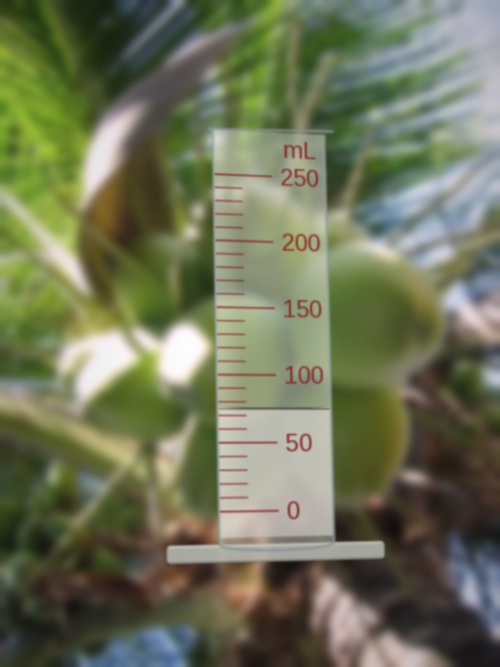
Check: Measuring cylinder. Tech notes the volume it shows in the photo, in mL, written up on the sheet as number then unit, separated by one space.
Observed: 75 mL
